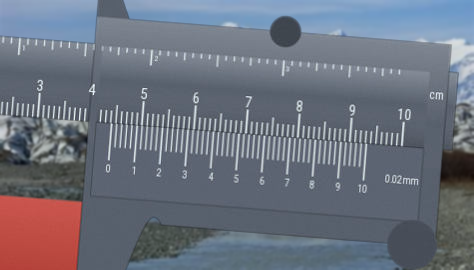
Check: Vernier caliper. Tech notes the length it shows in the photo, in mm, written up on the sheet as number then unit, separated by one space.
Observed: 44.2 mm
